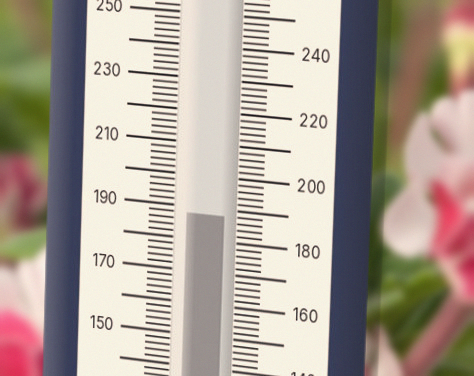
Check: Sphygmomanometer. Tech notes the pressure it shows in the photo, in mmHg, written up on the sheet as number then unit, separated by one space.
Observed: 188 mmHg
